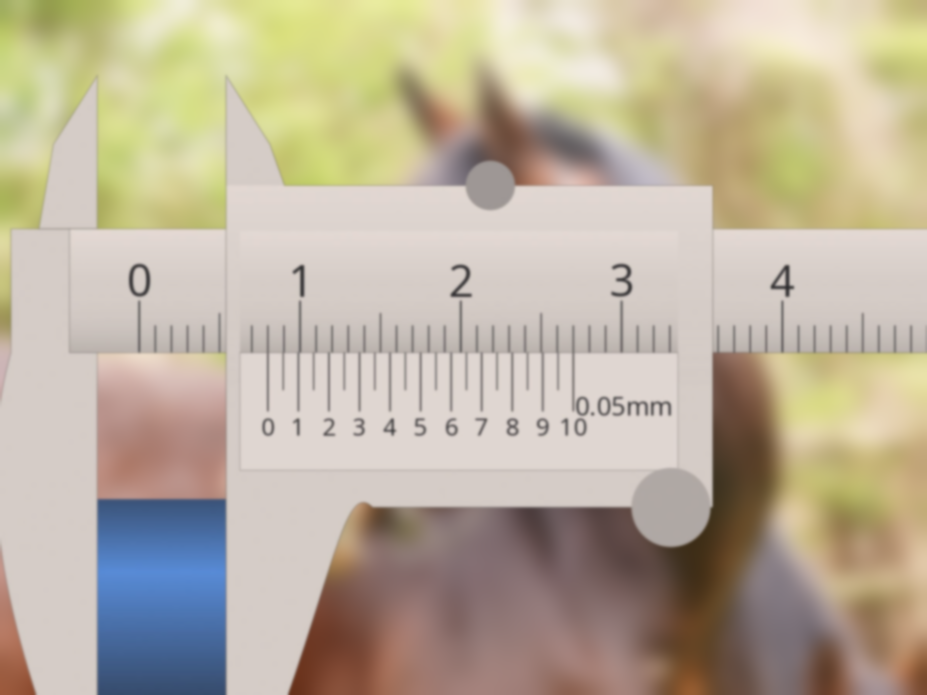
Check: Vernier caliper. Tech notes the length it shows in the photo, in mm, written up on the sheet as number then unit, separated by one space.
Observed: 8.0 mm
